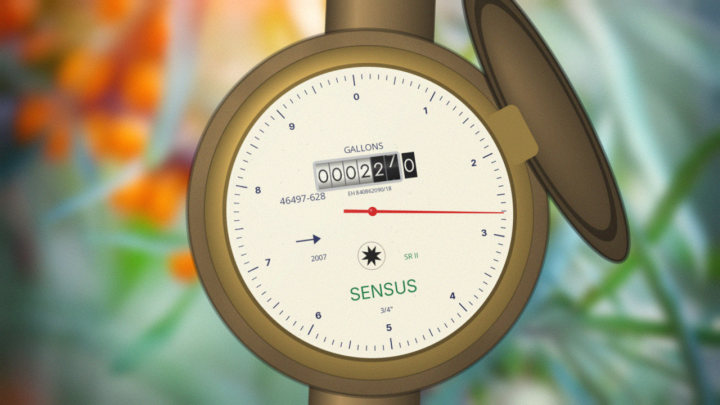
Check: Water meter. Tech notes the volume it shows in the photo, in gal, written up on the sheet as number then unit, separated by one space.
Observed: 2272.7 gal
